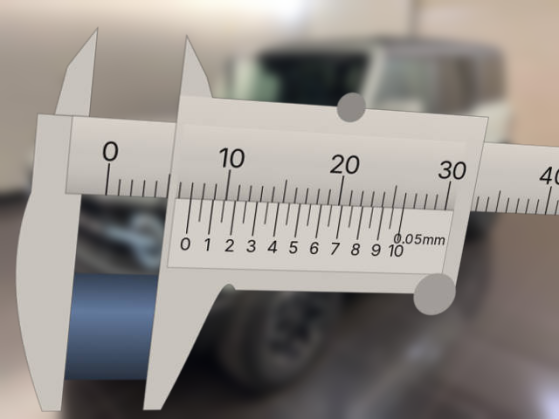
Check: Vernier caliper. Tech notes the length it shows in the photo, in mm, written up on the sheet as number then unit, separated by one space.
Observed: 7.0 mm
